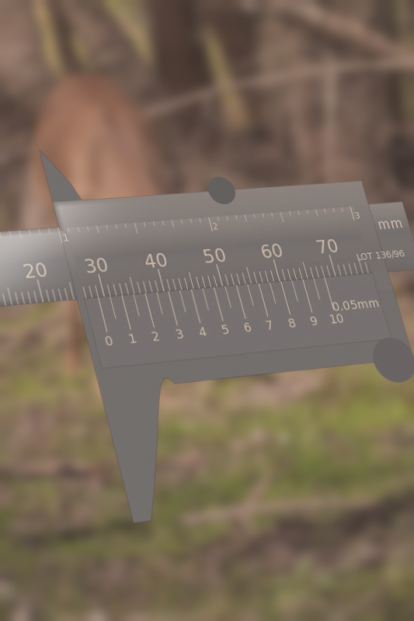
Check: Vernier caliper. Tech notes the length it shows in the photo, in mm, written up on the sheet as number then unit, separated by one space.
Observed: 29.0 mm
